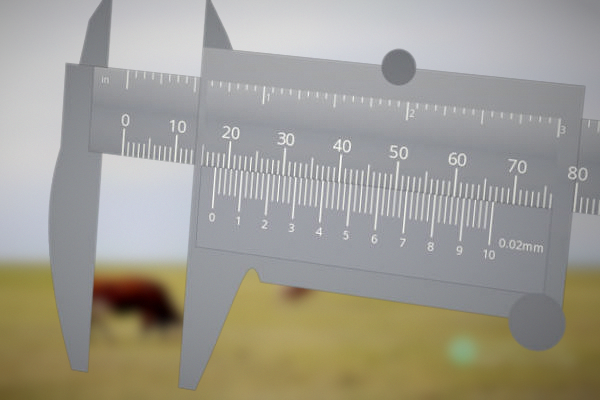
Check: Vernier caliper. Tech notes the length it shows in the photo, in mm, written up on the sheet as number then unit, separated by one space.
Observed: 17.6 mm
